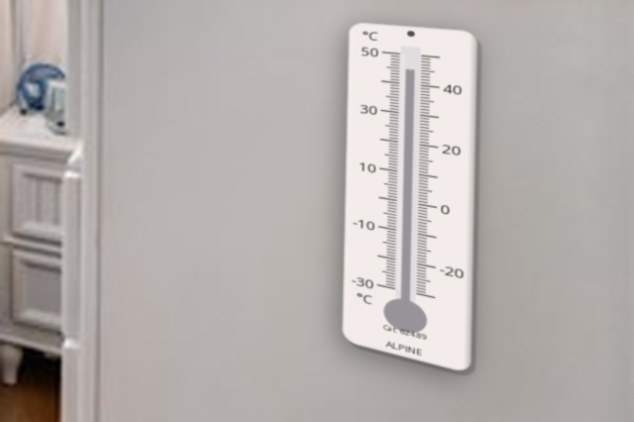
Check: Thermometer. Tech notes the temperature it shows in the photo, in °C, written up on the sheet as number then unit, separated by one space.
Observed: 45 °C
